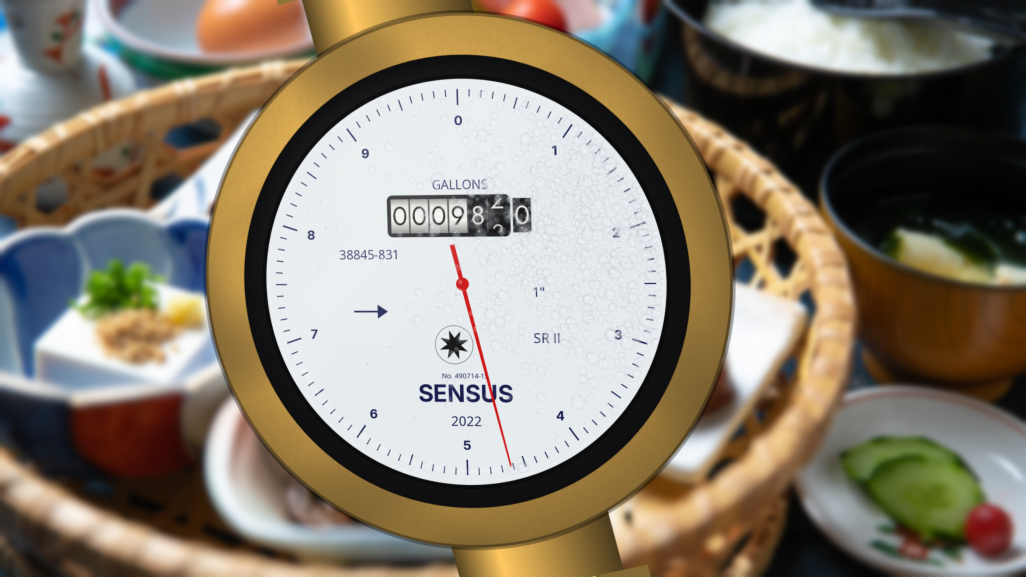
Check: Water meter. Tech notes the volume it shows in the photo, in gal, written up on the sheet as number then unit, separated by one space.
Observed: 9824.6 gal
